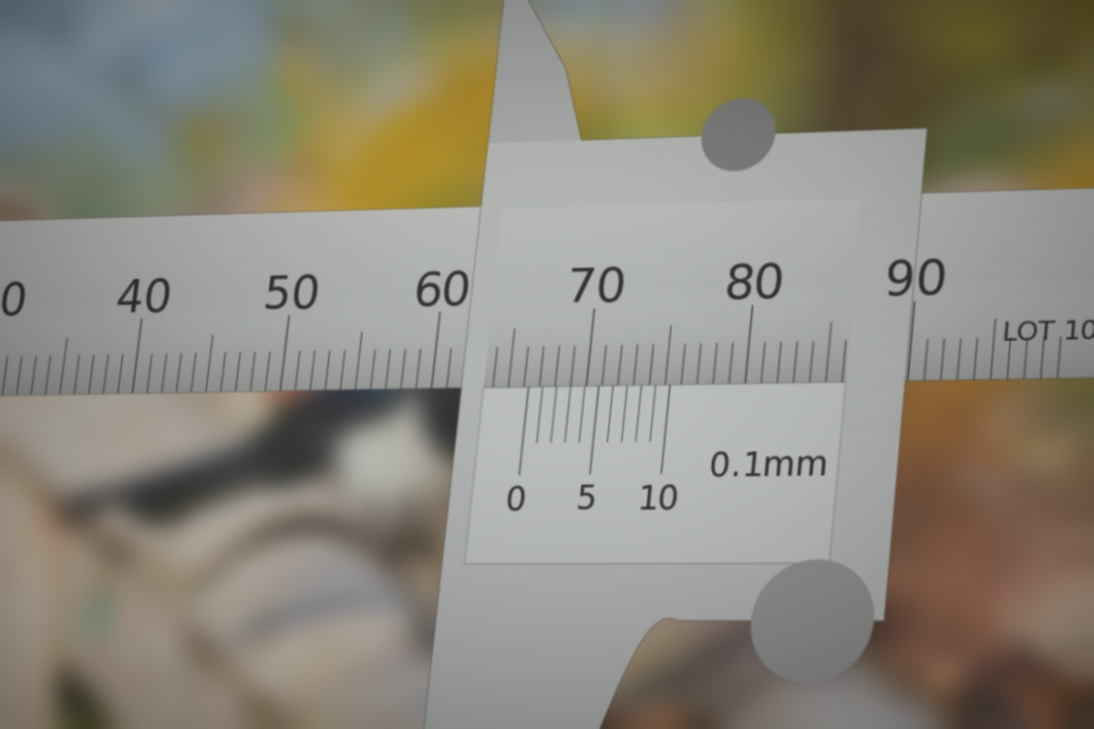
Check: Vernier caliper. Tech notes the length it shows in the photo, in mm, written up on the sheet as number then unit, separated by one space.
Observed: 66.3 mm
